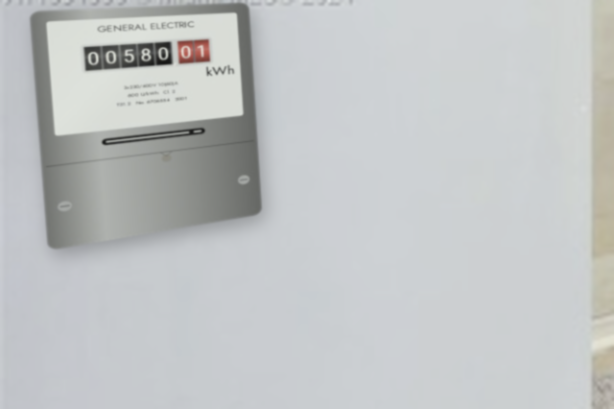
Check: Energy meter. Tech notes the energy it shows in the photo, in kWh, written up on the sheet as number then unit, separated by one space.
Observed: 580.01 kWh
